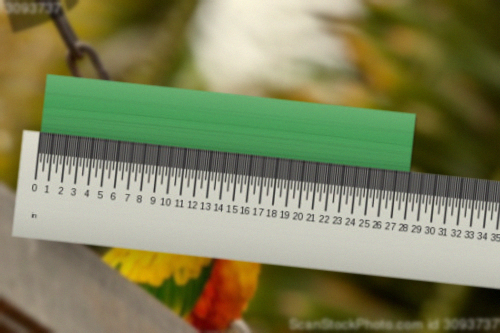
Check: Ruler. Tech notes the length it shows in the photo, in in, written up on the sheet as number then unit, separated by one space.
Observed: 28 in
